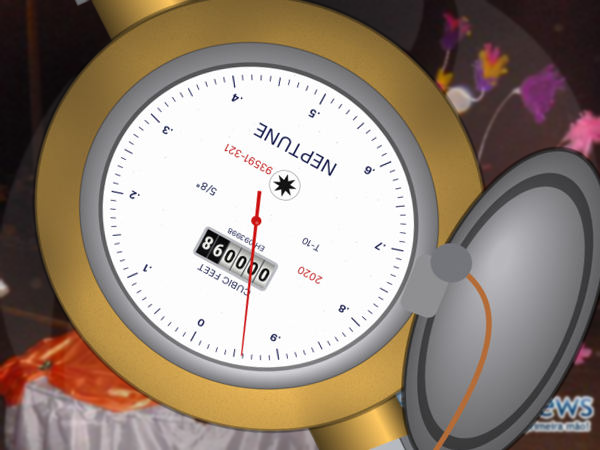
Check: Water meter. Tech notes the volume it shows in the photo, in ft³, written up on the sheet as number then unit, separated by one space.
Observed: 97.94 ft³
